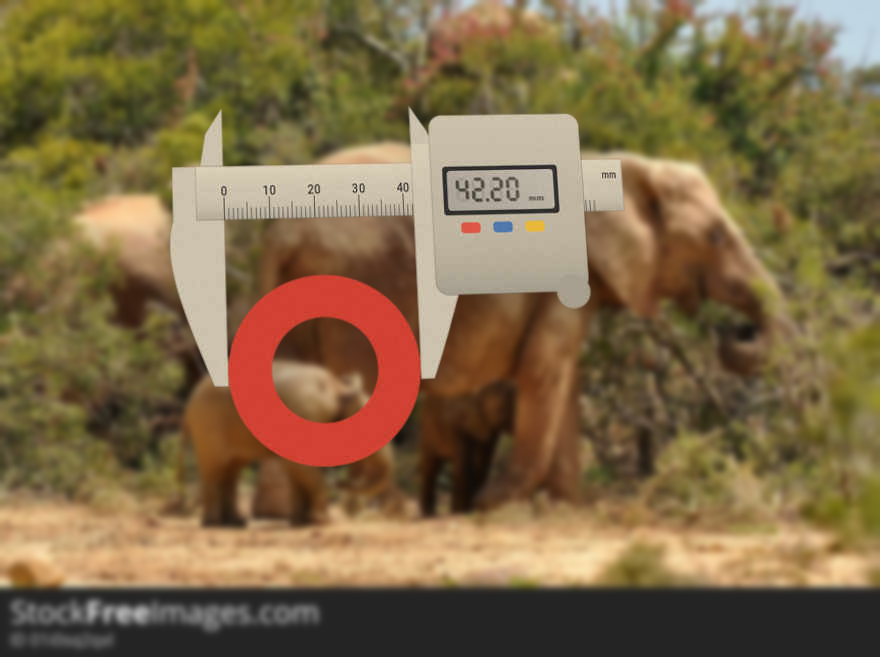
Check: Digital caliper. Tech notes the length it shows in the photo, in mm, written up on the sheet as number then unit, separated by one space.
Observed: 42.20 mm
